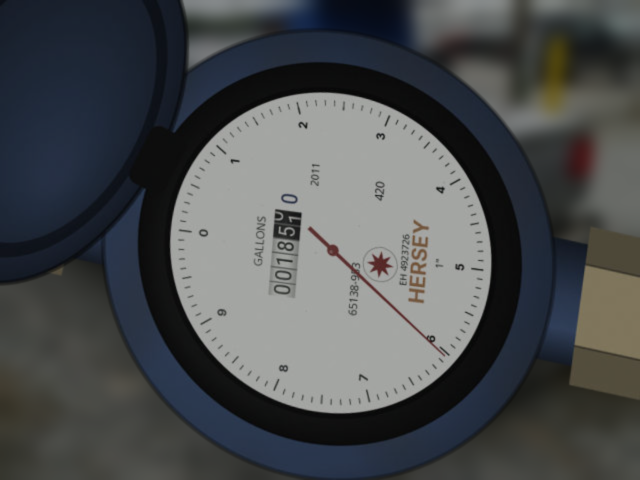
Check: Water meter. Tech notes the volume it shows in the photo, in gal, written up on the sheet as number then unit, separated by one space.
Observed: 18506.0 gal
